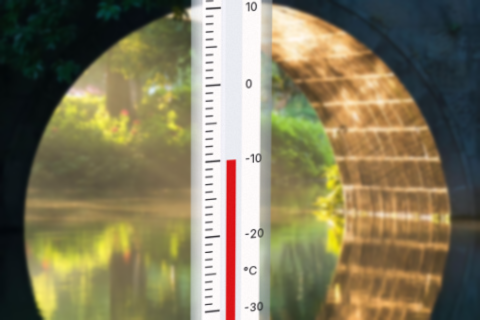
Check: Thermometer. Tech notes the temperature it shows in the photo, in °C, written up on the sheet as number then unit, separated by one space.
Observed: -10 °C
